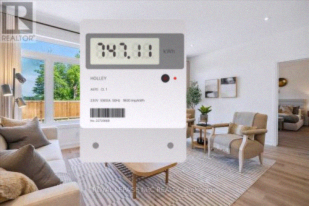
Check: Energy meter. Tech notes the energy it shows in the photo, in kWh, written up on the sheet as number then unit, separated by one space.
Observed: 747.11 kWh
